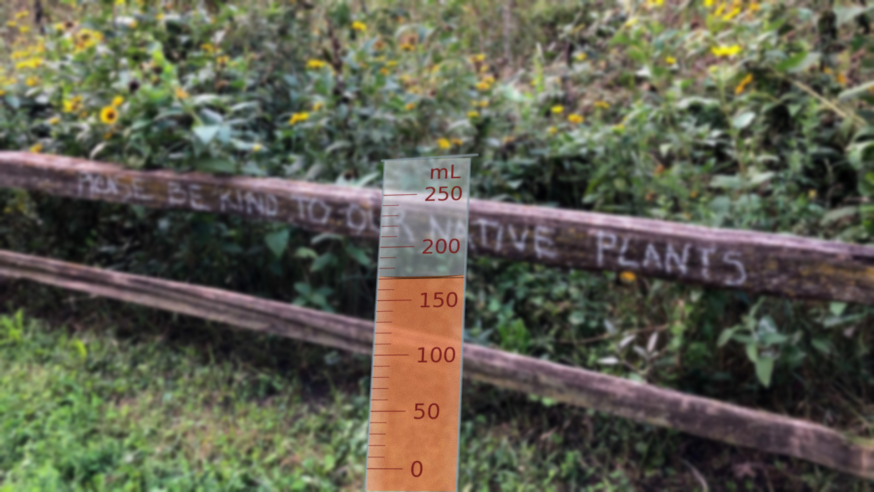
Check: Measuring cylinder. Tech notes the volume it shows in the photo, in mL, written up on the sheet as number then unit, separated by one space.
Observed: 170 mL
